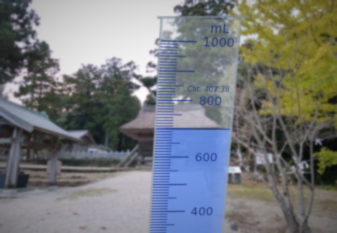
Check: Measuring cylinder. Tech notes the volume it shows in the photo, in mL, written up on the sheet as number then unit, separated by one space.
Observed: 700 mL
